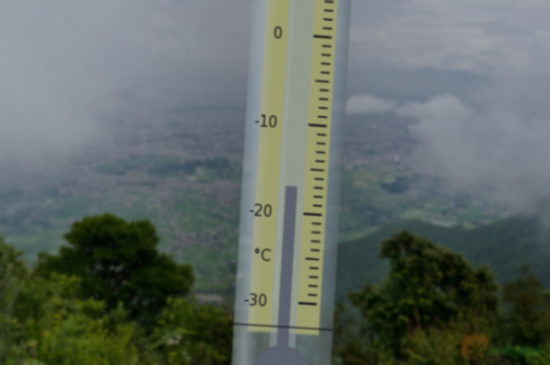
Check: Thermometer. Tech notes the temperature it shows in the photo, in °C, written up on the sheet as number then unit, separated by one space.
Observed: -17 °C
